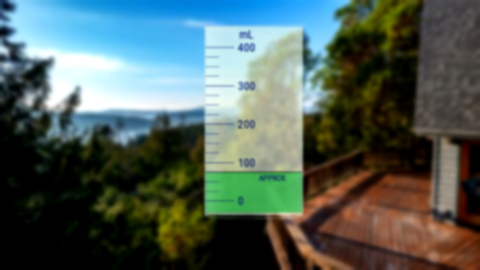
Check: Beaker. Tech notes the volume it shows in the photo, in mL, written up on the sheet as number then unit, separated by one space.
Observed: 75 mL
